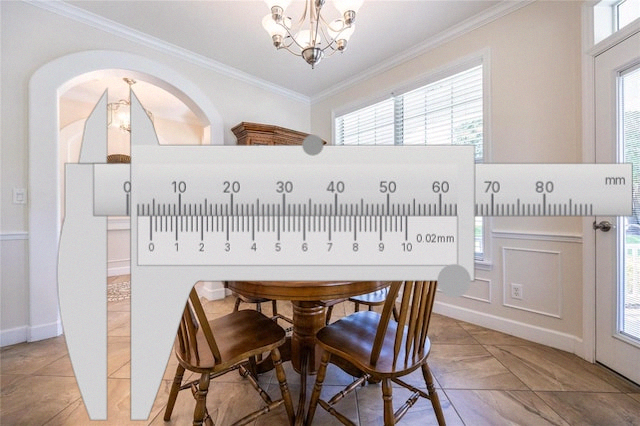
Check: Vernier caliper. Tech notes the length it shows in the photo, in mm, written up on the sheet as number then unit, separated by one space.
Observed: 4.5 mm
